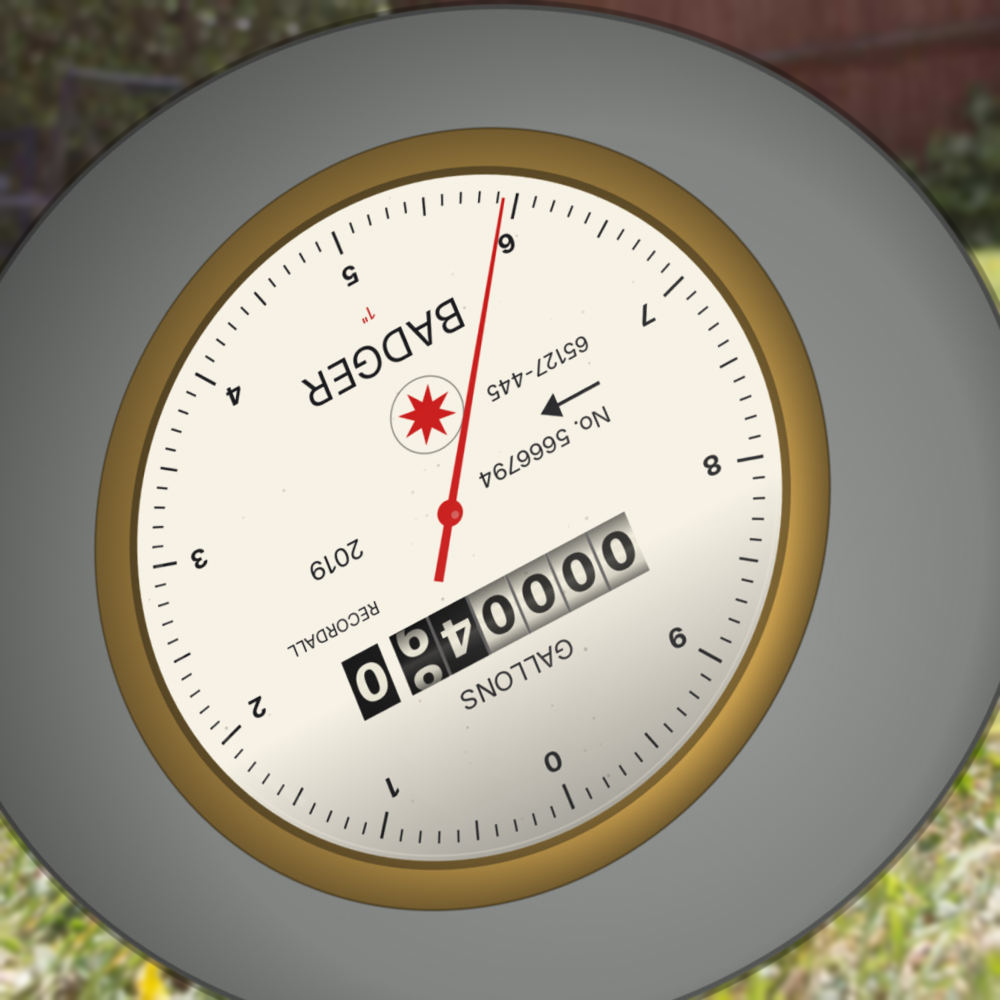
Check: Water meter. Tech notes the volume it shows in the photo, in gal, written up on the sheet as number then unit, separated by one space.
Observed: 485.9 gal
